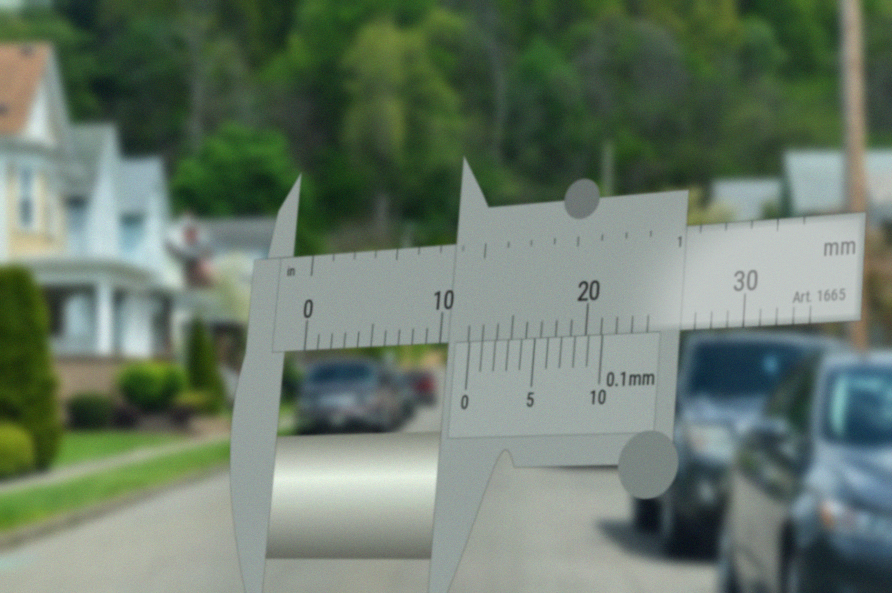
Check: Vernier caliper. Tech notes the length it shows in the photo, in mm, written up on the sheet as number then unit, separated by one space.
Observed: 12.1 mm
